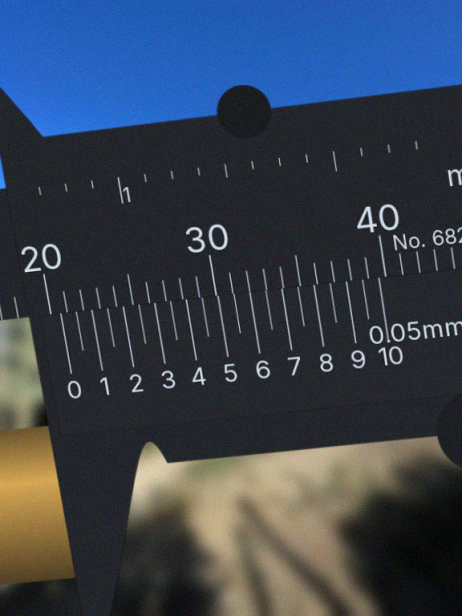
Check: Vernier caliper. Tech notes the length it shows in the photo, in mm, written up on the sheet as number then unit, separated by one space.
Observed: 20.6 mm
